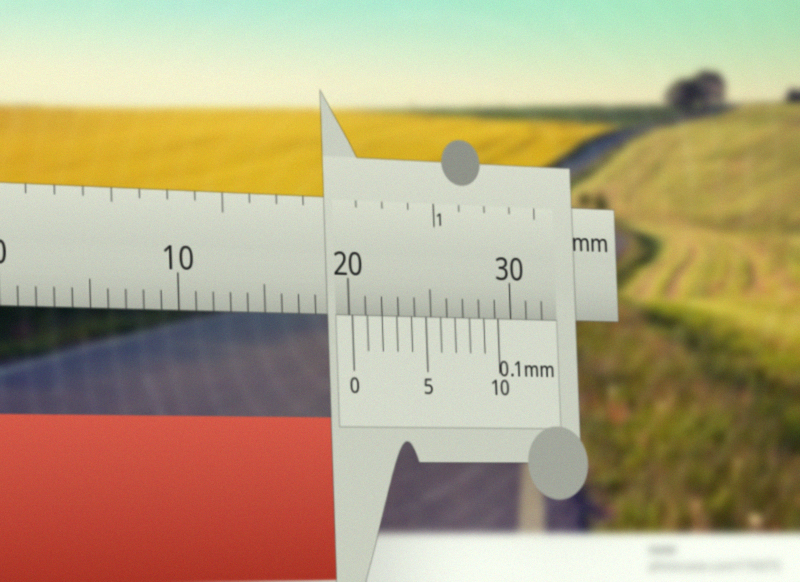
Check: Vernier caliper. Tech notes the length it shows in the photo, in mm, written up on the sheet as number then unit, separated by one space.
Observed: 20.2 mm
